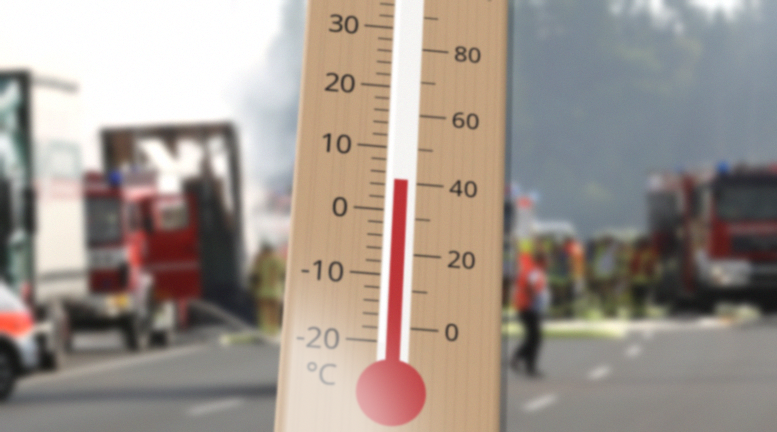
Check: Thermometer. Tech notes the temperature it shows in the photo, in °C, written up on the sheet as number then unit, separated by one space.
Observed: 5 °C
